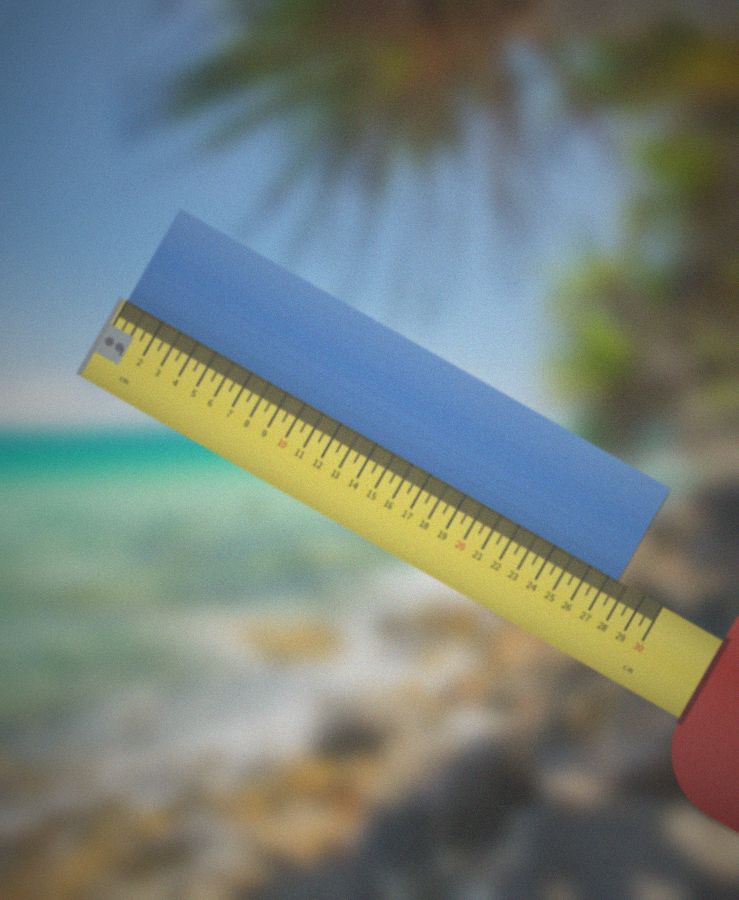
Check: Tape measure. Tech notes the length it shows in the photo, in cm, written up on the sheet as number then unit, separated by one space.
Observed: 27.5 cm
